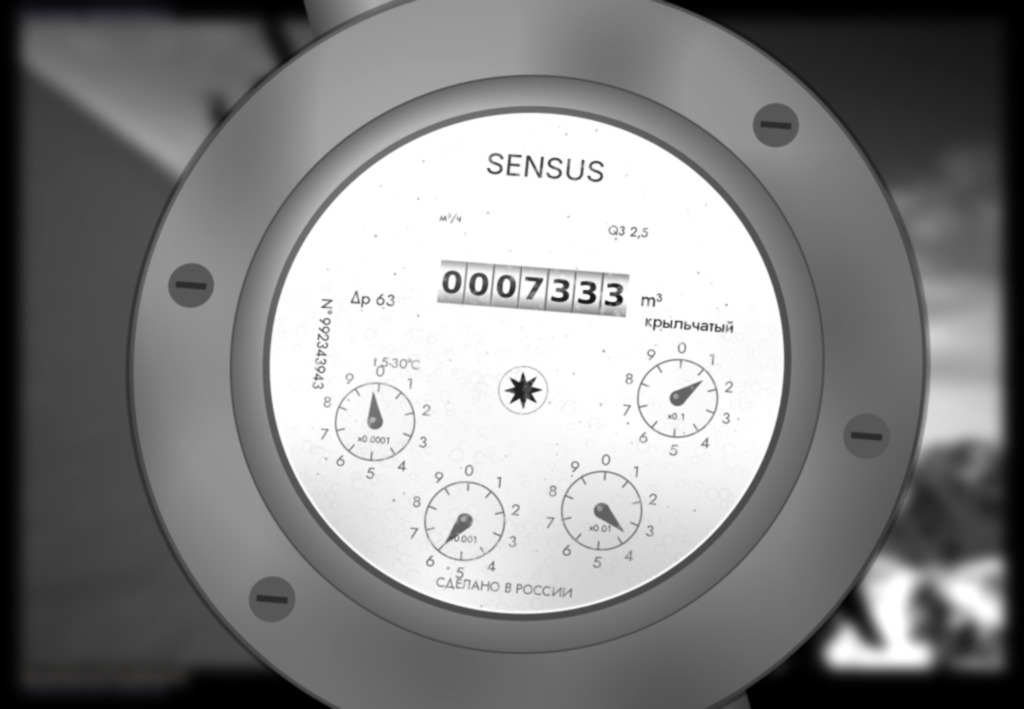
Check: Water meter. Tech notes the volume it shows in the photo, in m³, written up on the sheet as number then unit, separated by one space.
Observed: 7333.1359 m³
